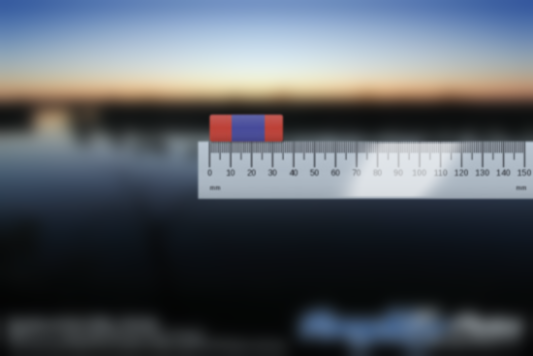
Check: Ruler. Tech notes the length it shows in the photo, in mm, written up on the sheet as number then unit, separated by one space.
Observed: 35 mm
